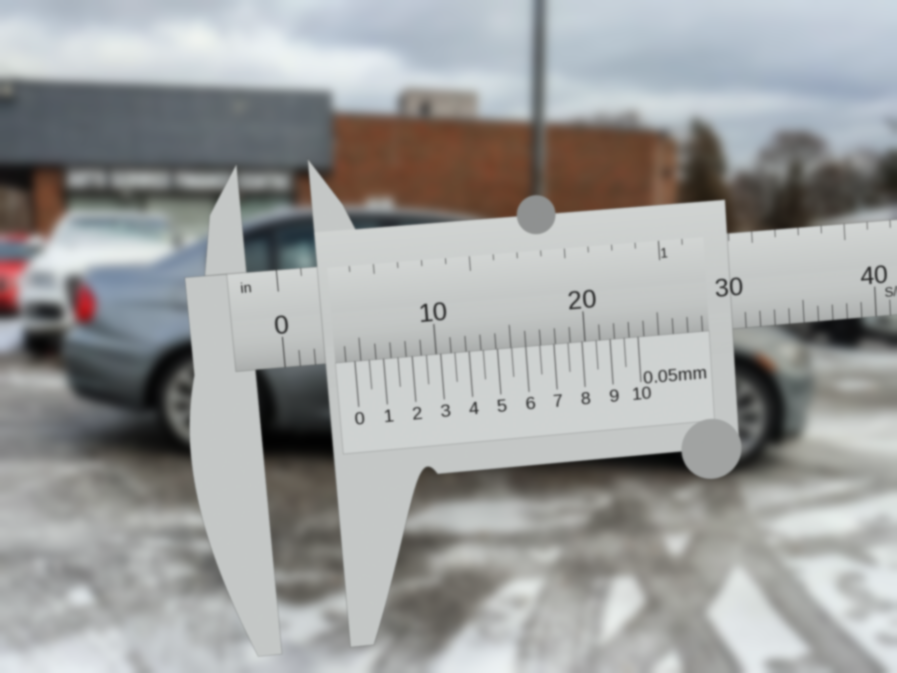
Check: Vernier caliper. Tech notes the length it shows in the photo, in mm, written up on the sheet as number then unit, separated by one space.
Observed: 4.6 mm
